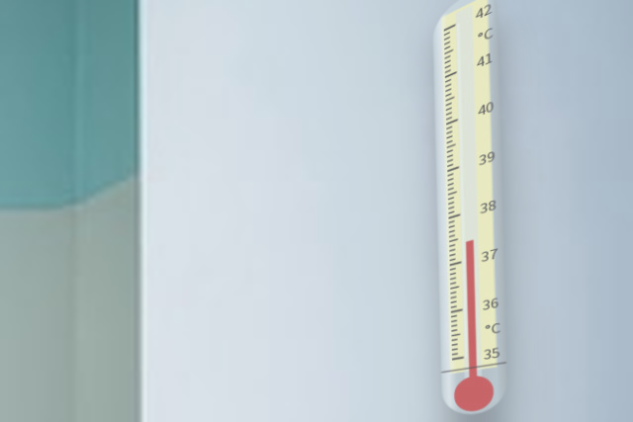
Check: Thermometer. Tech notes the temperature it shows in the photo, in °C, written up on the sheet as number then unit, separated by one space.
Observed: 37.4 °C
